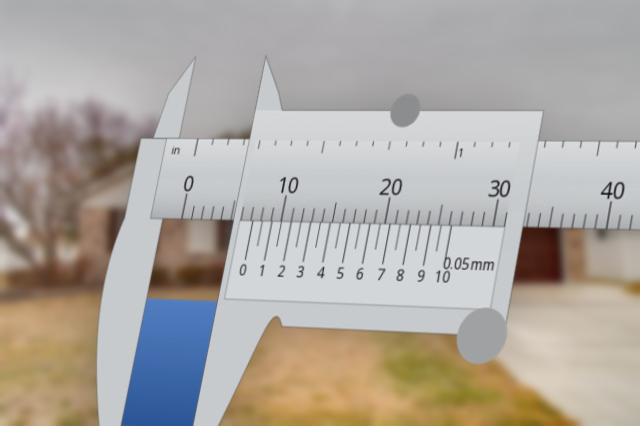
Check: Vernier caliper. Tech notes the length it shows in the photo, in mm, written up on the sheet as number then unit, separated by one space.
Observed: 7.2 mm
